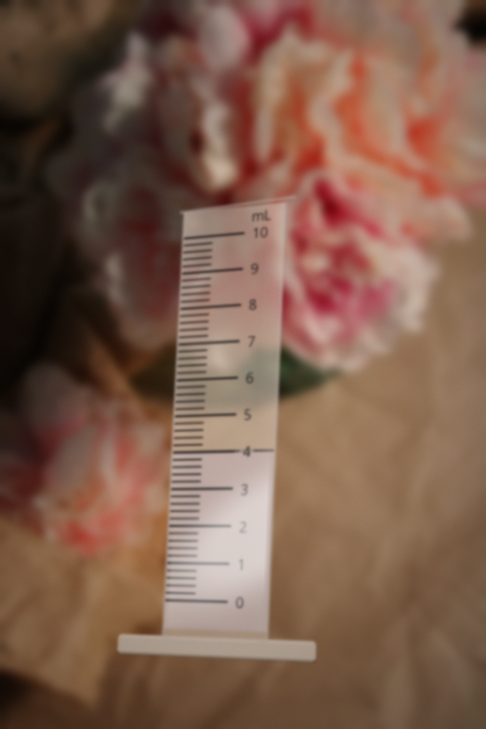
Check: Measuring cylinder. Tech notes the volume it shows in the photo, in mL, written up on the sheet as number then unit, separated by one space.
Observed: 4 mL
